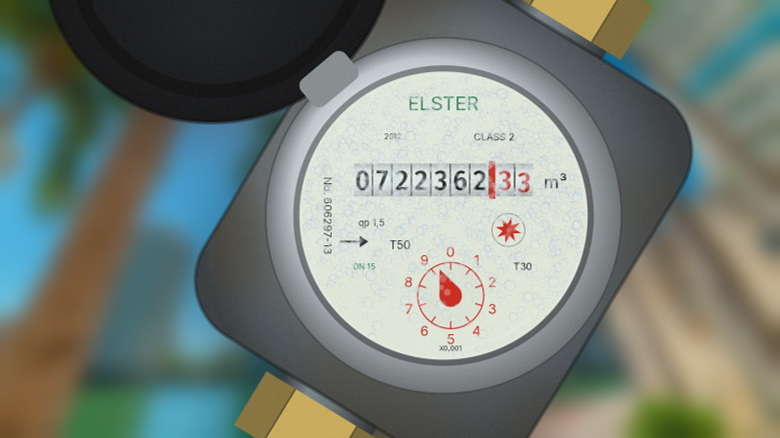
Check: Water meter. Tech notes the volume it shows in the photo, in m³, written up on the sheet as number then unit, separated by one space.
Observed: 722362.329 m³
